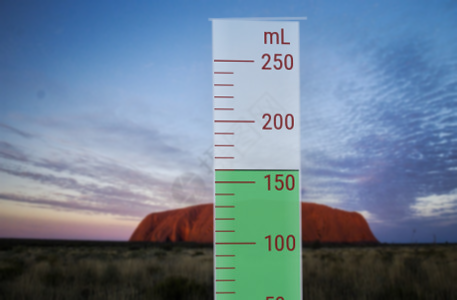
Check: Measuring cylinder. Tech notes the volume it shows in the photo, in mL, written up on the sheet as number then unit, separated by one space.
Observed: 160 mL
